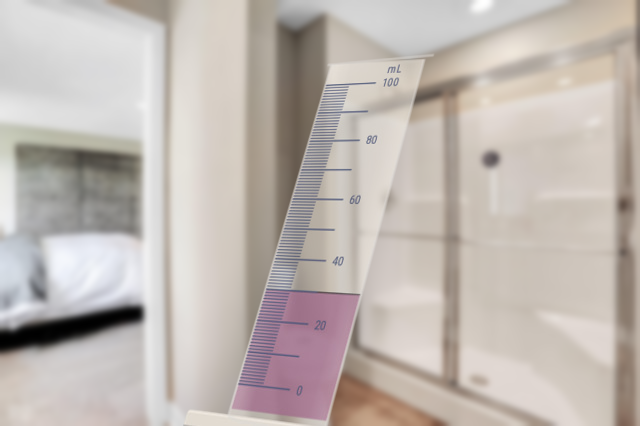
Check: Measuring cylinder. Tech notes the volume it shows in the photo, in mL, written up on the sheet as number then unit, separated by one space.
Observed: 30 mL
